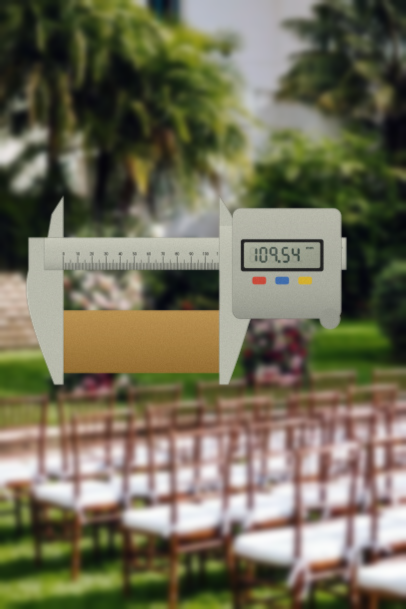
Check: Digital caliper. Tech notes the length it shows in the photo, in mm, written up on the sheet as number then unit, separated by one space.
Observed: 109.54 mm
